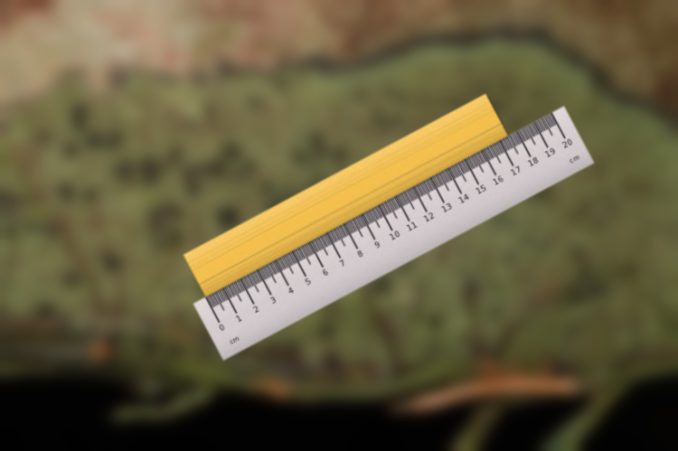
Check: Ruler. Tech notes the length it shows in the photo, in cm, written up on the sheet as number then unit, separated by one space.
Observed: 17.5 cm
